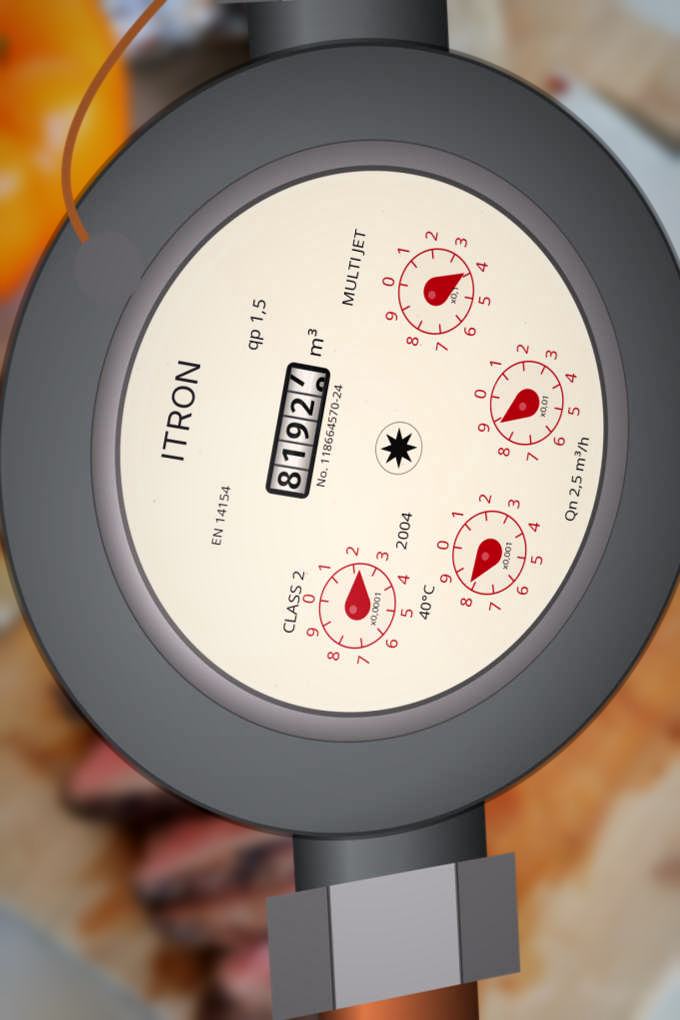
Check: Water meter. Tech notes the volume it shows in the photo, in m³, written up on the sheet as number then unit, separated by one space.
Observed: 81927.3882 m³
